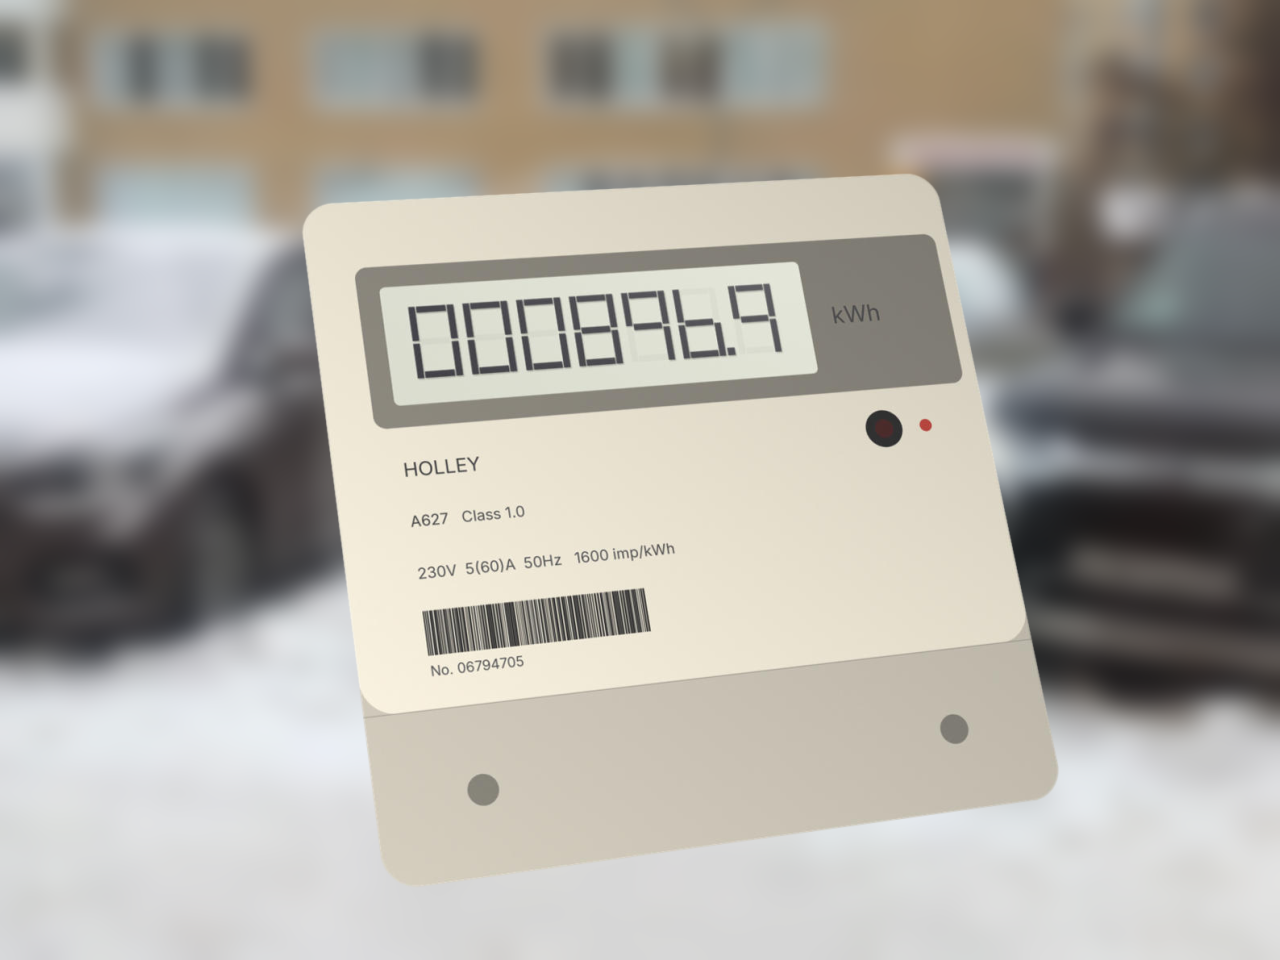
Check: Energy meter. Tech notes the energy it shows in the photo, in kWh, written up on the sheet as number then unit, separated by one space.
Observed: 896.9 kWh
